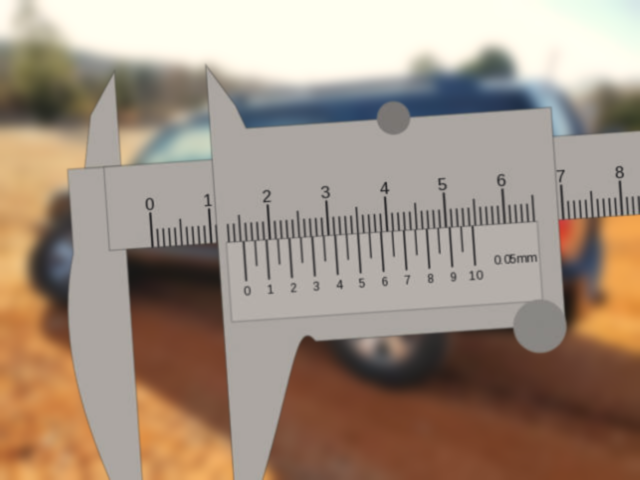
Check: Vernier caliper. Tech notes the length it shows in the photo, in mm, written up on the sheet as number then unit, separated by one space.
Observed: 15.5 mm
